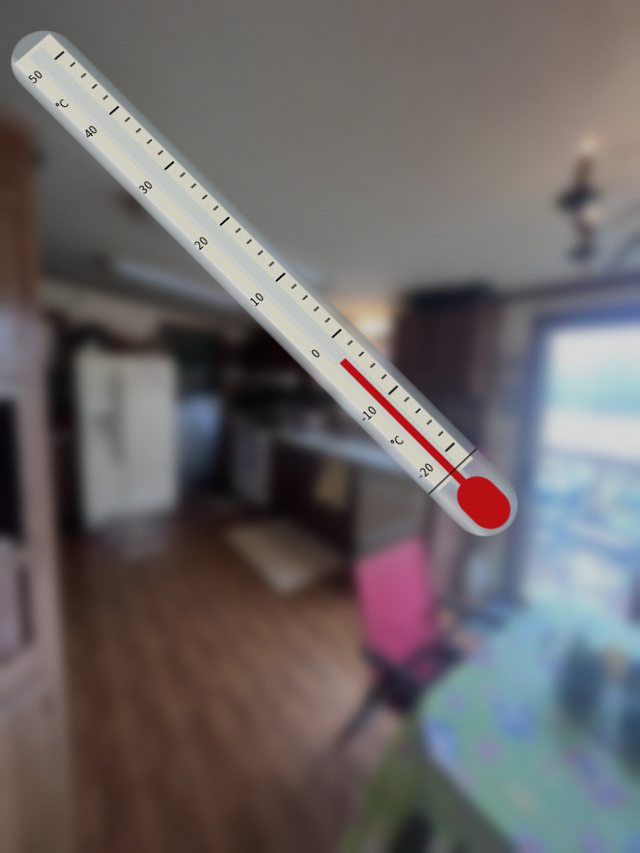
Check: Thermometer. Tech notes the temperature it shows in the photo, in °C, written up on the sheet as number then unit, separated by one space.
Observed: -3 °C
